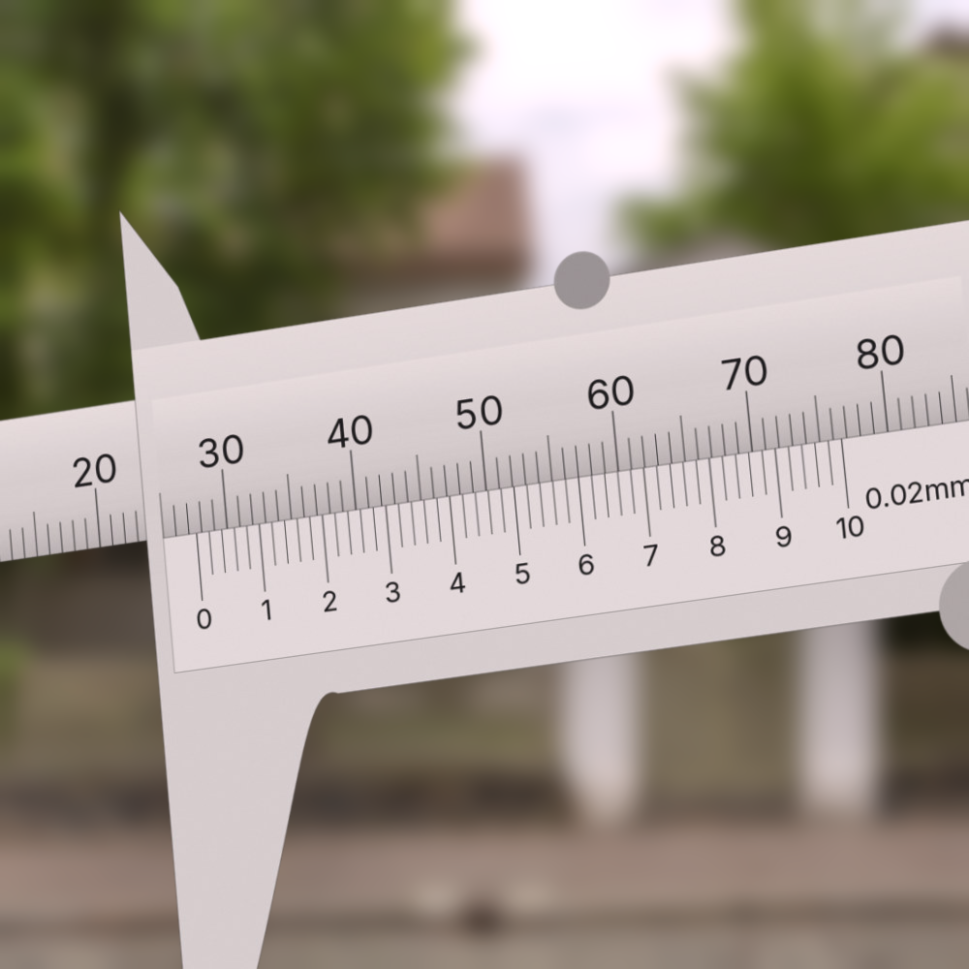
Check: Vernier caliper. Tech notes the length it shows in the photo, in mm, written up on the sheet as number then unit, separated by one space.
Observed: 27.6 mm
